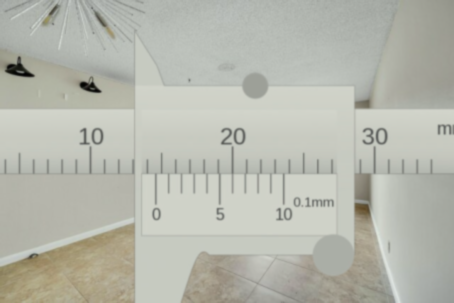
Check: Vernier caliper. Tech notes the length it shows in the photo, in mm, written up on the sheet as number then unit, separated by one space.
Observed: 14.6 mm
